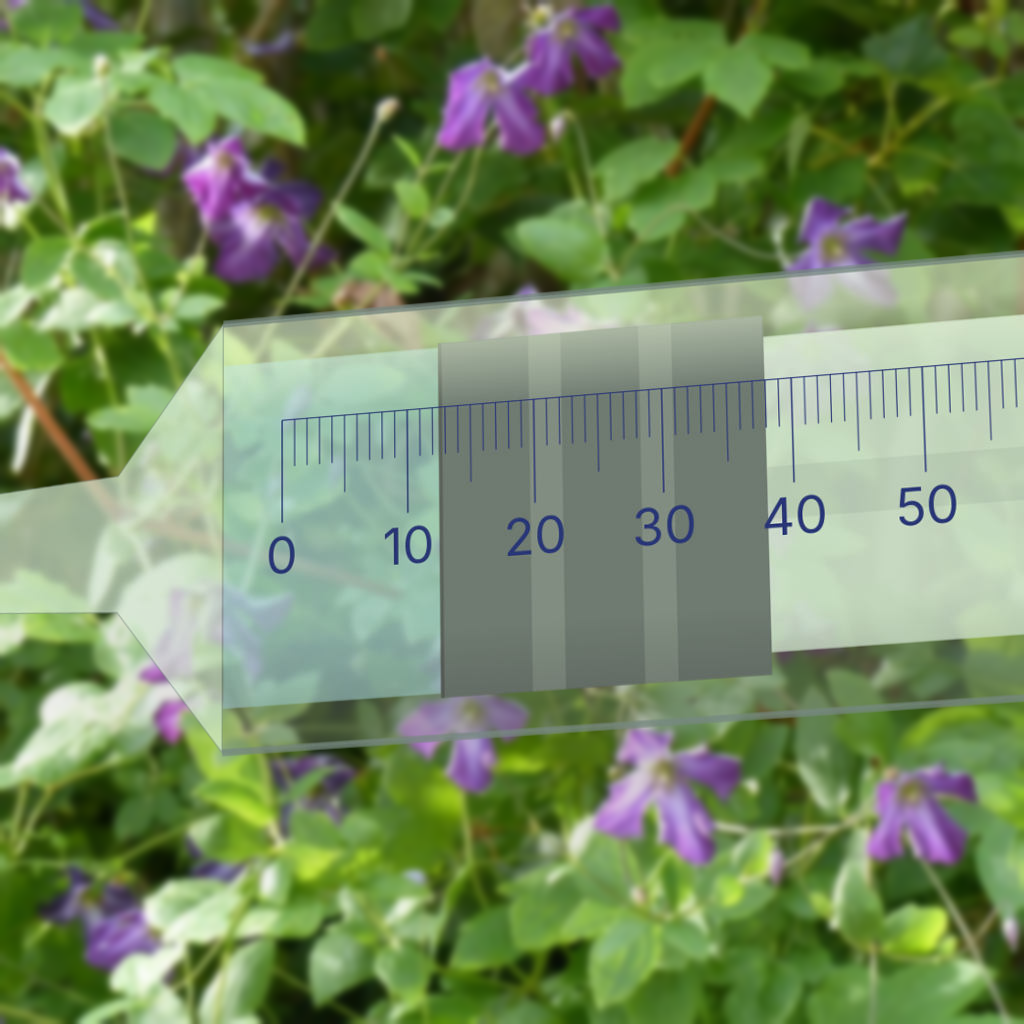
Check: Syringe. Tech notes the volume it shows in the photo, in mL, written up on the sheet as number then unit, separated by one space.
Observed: 12.5 mL
